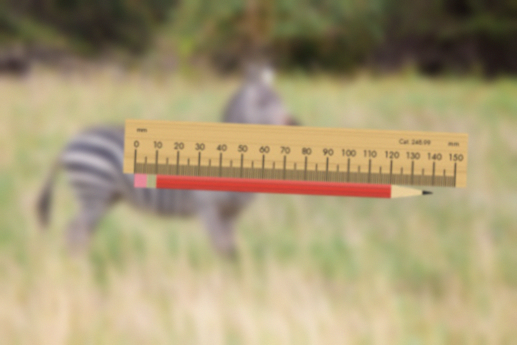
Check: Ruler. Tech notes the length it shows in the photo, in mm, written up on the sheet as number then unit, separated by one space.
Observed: 140 mm
